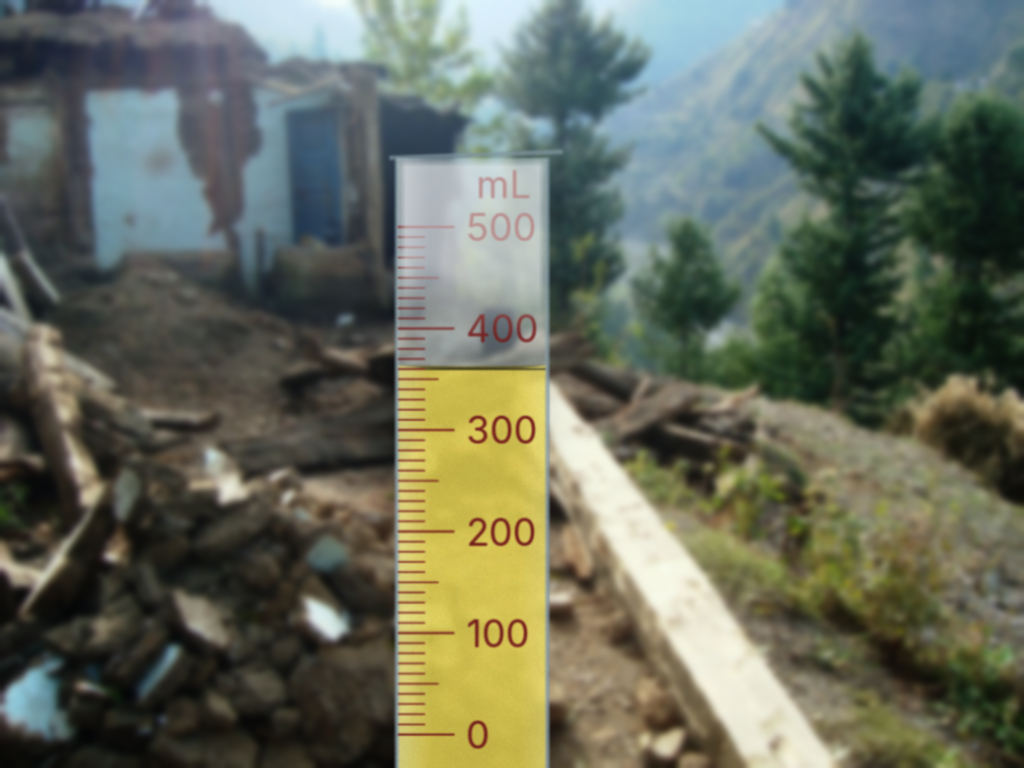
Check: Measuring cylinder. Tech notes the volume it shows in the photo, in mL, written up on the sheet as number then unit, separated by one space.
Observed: 360 mL
